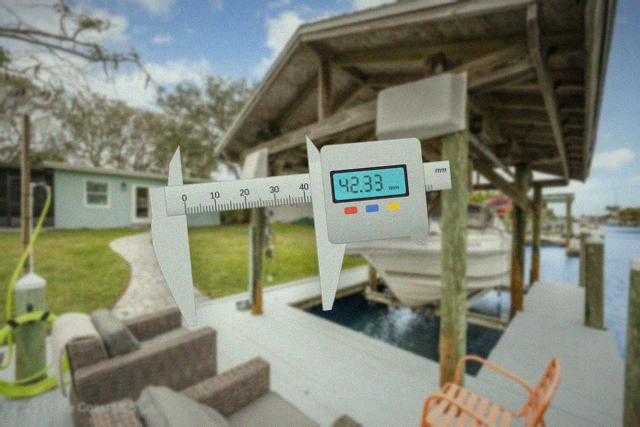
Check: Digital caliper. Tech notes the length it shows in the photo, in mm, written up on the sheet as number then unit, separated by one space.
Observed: 42.33 mm
